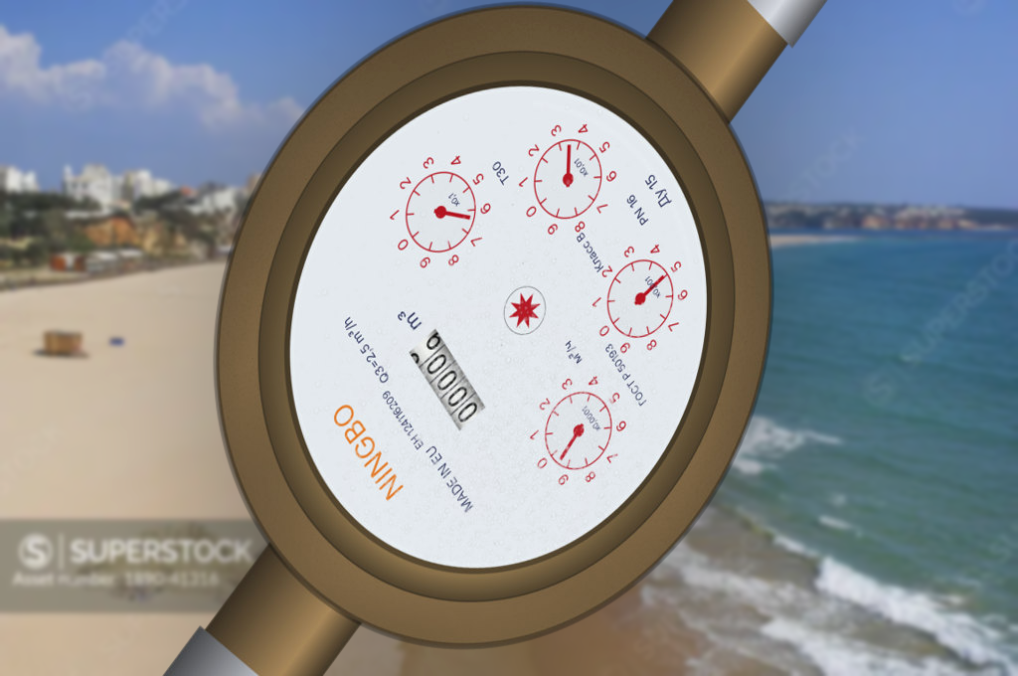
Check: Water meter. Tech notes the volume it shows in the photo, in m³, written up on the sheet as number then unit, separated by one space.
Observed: 8.6349 m³
